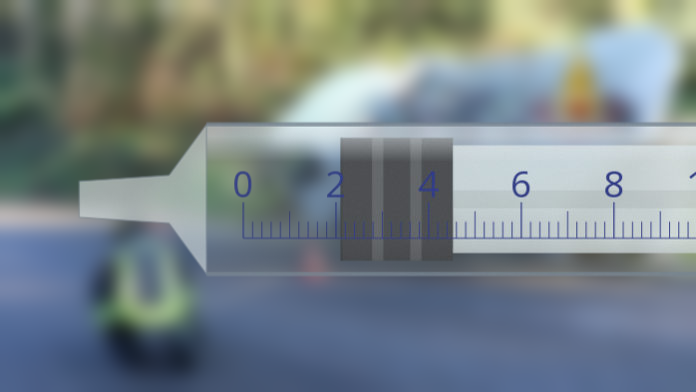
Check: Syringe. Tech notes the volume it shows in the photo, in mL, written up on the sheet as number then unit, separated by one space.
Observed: 2.1 mL
